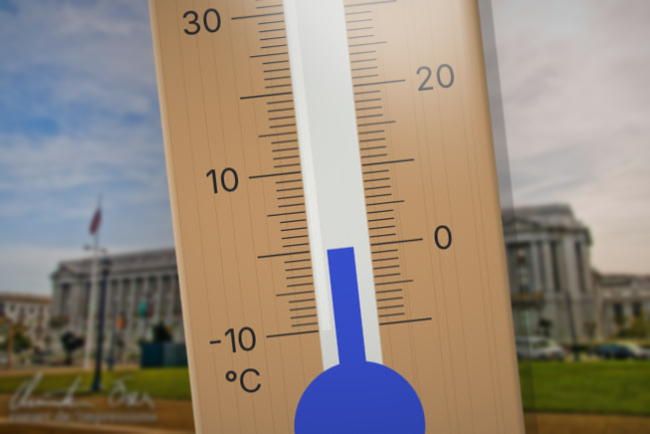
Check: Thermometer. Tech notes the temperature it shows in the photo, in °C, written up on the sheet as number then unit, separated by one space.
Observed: 0 °C
